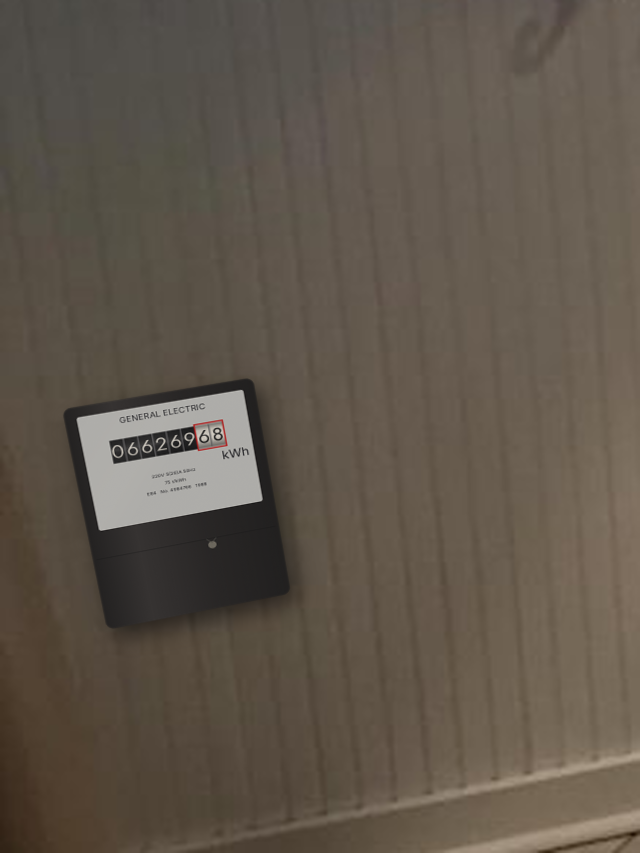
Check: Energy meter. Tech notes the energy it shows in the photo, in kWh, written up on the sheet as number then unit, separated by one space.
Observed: 66269.68 kWh
